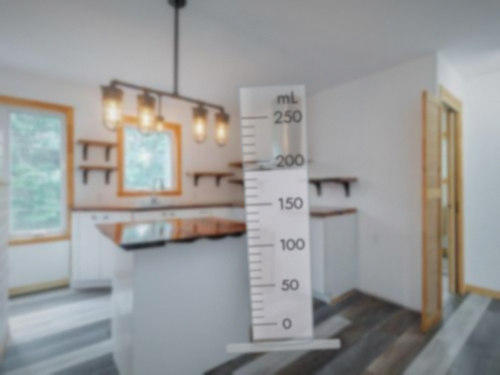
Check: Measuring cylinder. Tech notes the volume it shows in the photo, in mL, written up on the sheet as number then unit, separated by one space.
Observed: 190 mL
